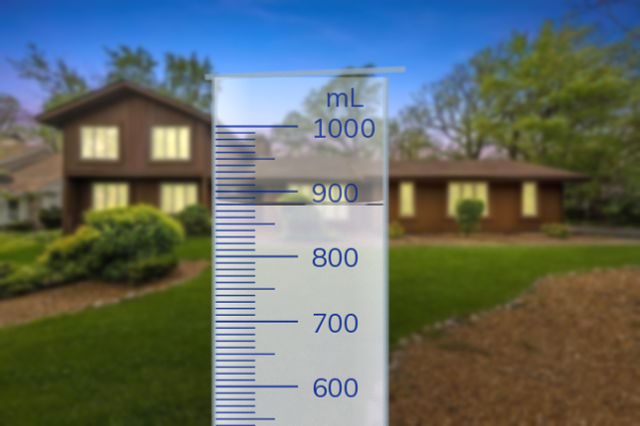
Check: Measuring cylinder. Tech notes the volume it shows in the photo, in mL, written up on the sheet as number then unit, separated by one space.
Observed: 880 mL
